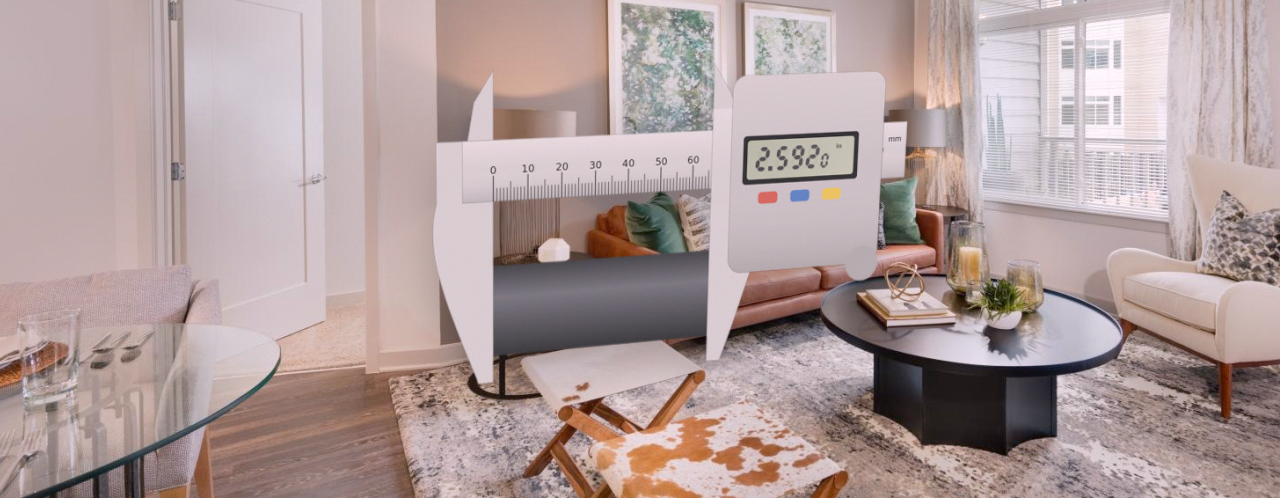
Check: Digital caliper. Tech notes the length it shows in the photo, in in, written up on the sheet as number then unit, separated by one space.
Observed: 2.5920 in
